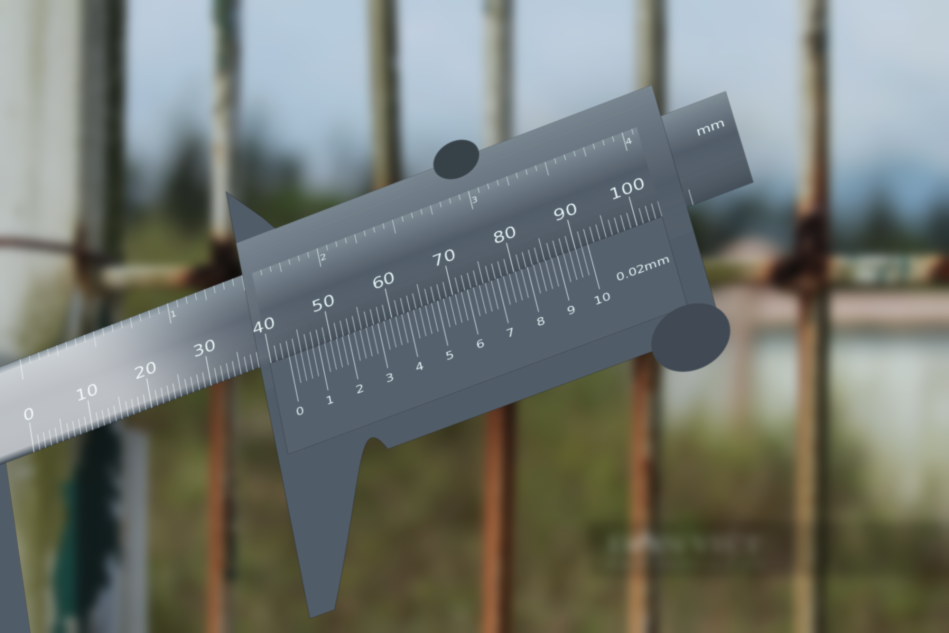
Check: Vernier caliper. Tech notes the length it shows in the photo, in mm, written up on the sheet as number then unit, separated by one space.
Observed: 43.0 mm
